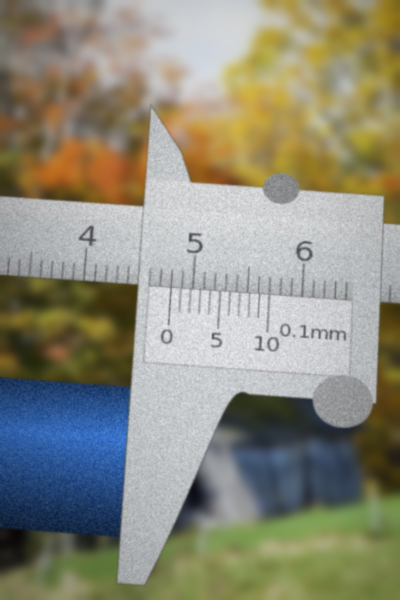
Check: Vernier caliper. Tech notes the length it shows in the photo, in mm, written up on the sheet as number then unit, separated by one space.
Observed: 48.0 mm
